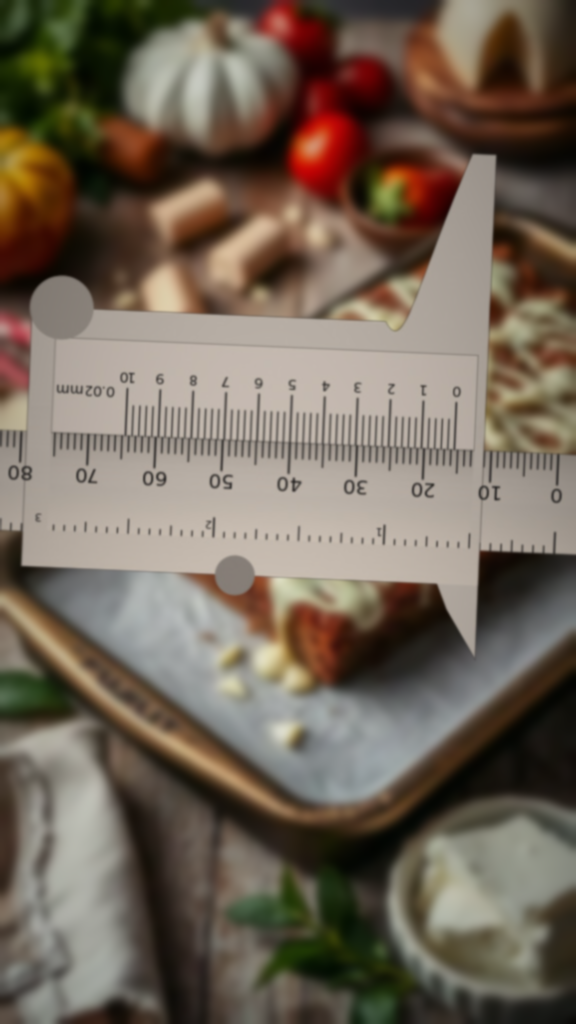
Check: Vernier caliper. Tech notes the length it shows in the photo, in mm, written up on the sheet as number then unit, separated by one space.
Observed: 15.5 mm
